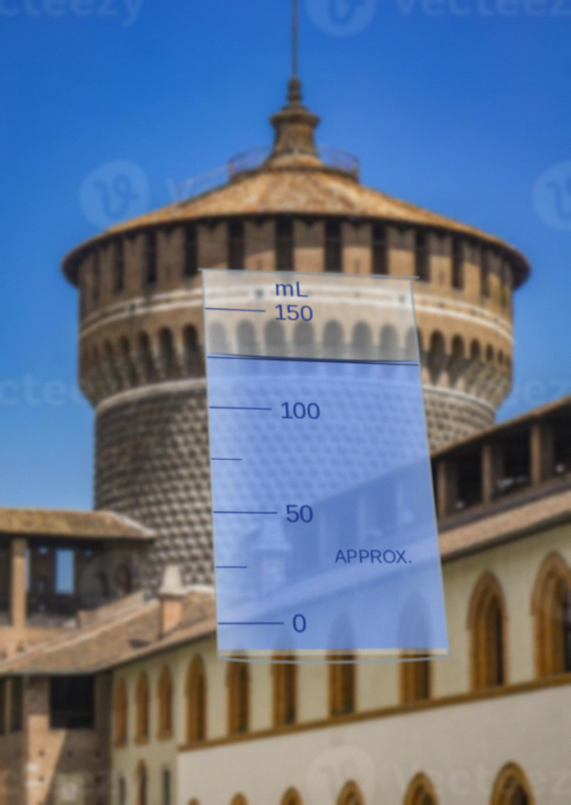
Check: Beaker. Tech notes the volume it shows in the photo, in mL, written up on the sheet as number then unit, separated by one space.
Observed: 125 mL
